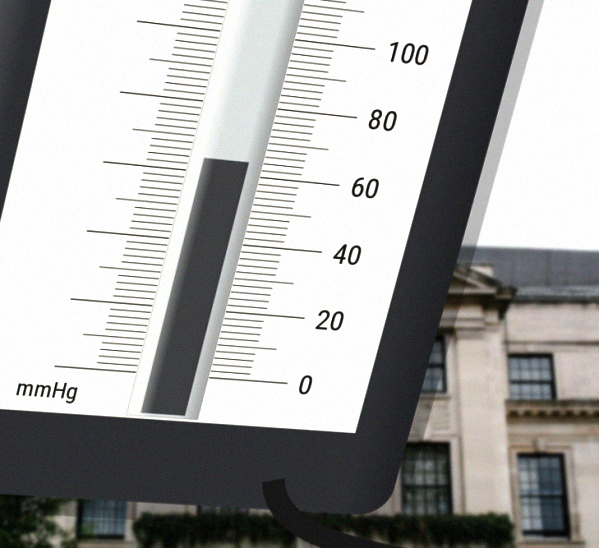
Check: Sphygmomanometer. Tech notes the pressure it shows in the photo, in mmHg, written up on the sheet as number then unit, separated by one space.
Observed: 64 mmHg
